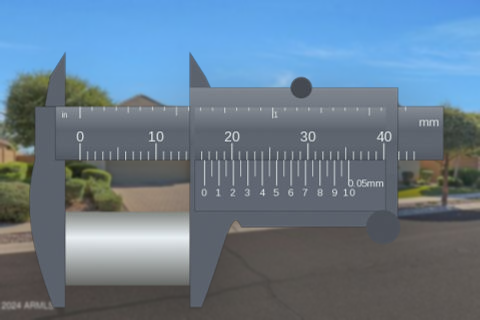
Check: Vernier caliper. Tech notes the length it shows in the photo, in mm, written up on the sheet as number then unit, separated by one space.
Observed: 16.4 mm
